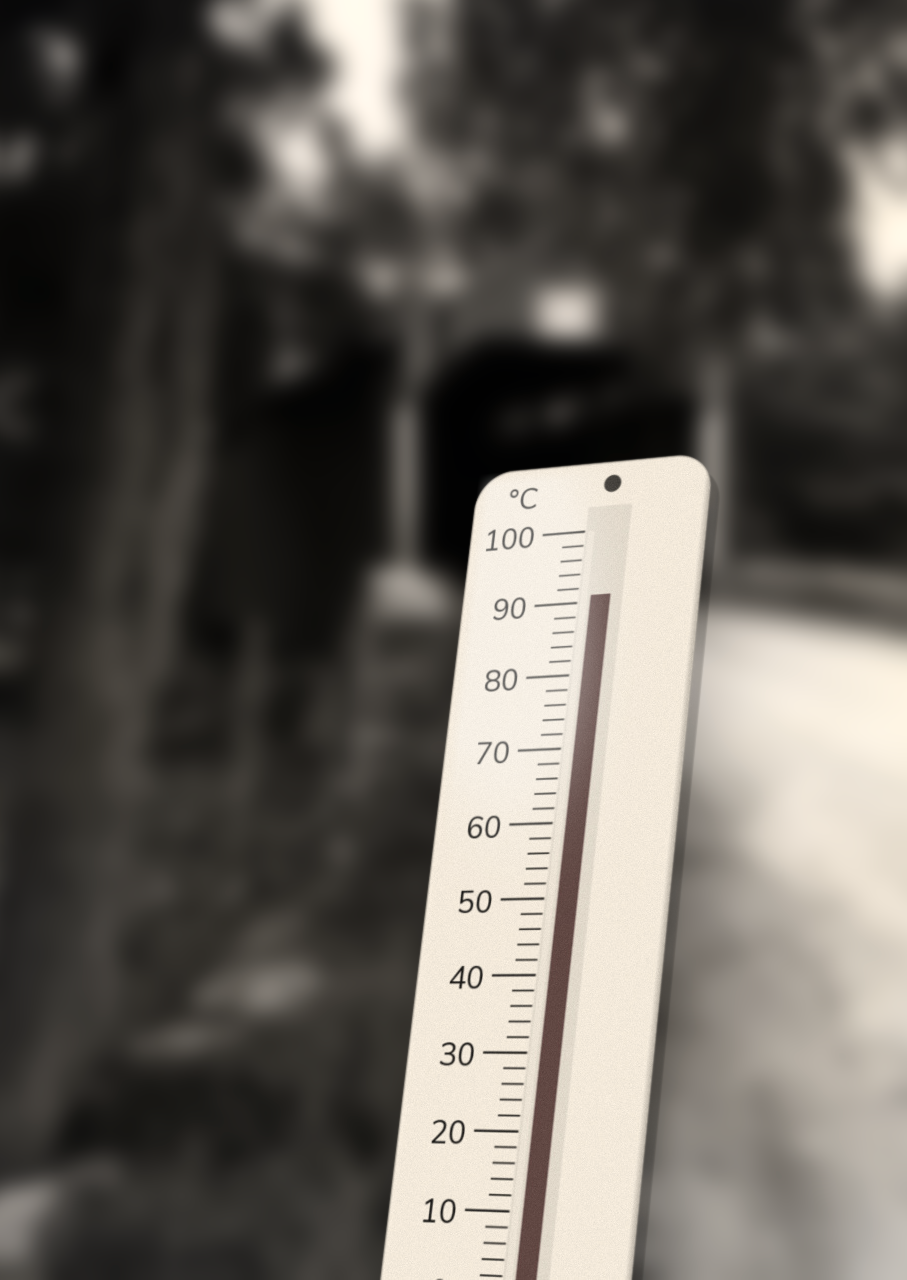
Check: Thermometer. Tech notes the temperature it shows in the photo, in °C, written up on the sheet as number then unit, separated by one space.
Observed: 91 °C
